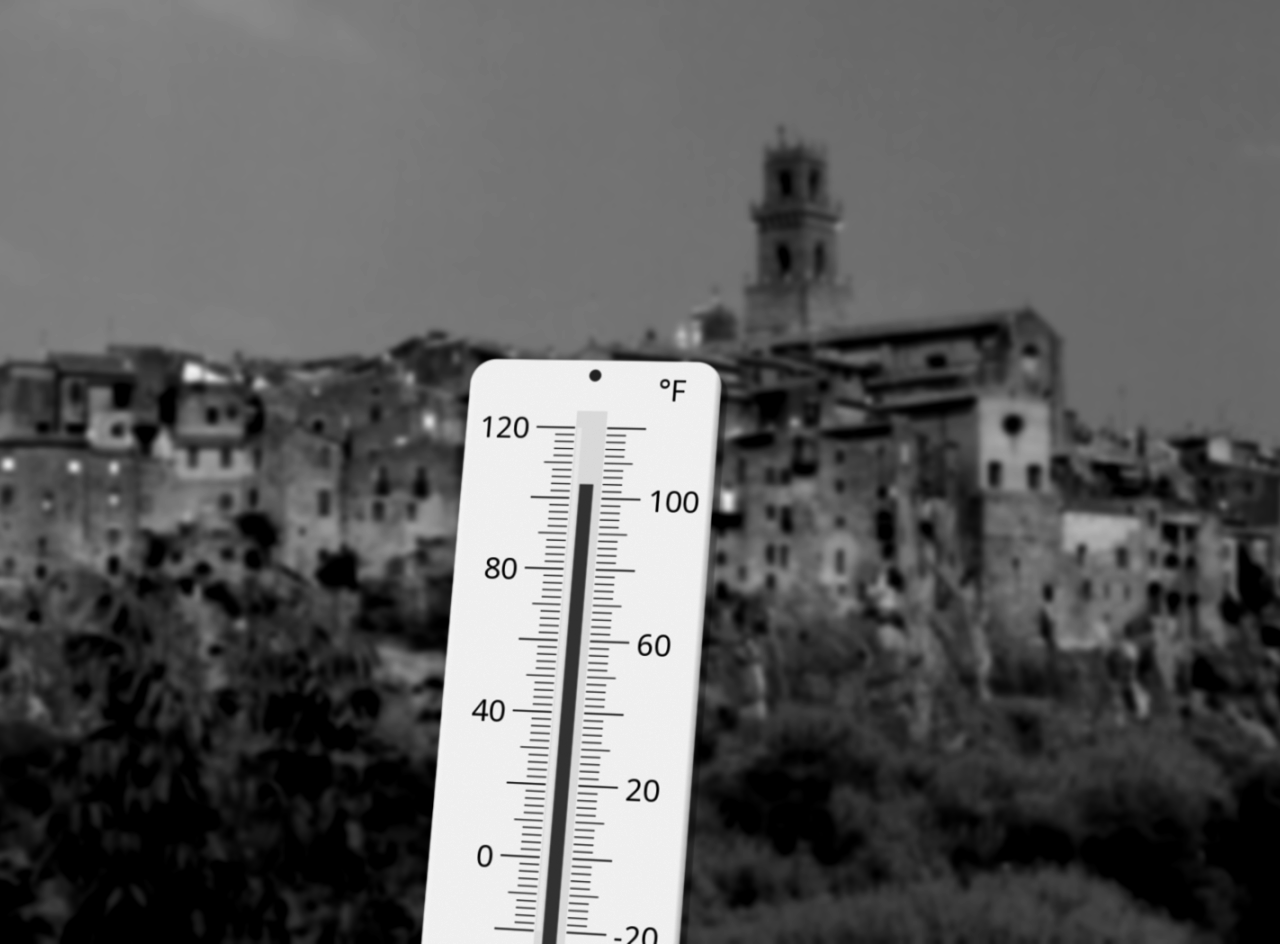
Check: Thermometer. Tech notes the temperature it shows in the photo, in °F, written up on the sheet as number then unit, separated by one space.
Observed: 104 °F
